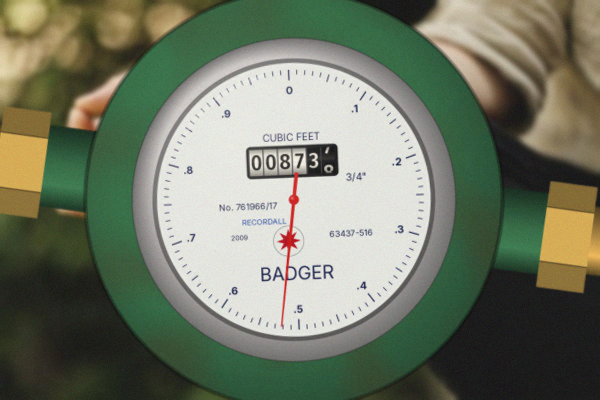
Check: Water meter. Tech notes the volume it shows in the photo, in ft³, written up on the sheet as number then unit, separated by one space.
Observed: 8737.52 ft³
